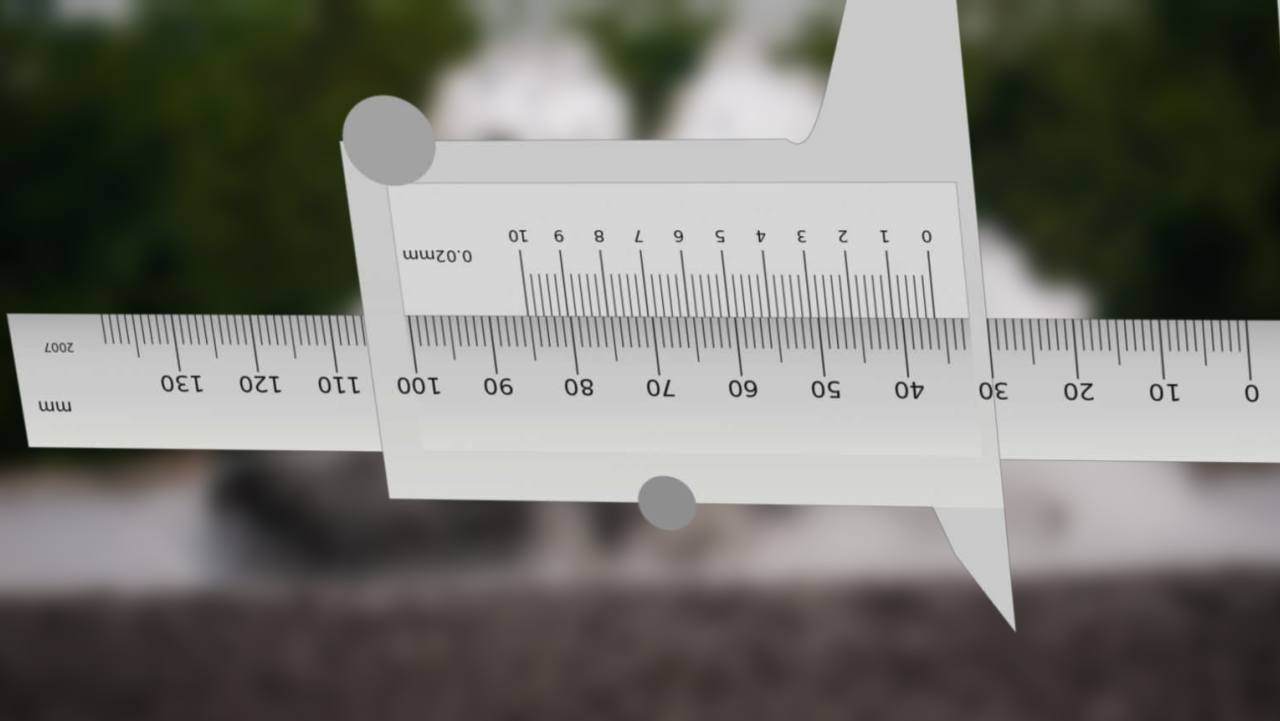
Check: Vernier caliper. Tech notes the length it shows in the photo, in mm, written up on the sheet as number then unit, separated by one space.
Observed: 36.2 mm
